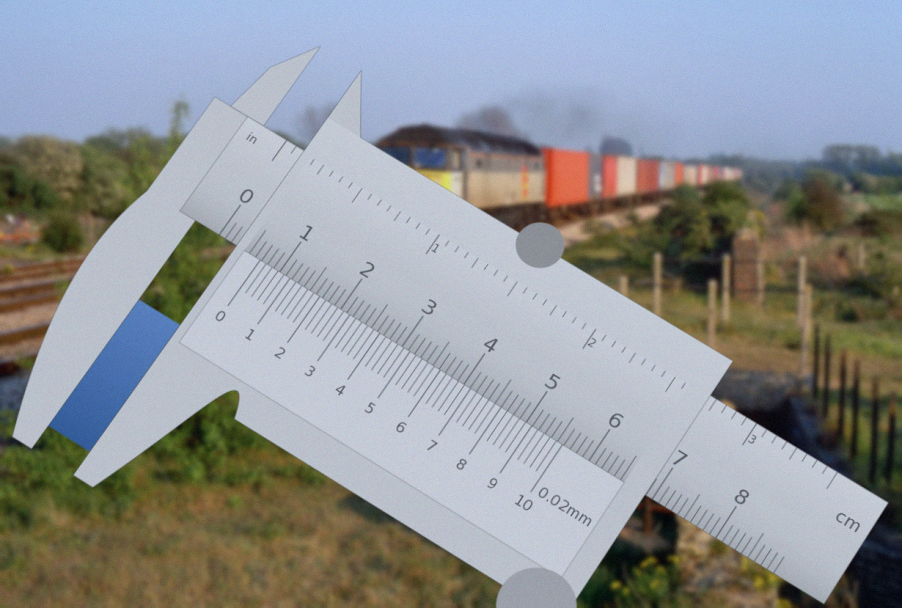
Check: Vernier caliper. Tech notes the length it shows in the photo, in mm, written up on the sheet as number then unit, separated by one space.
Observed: 6.8 mm
